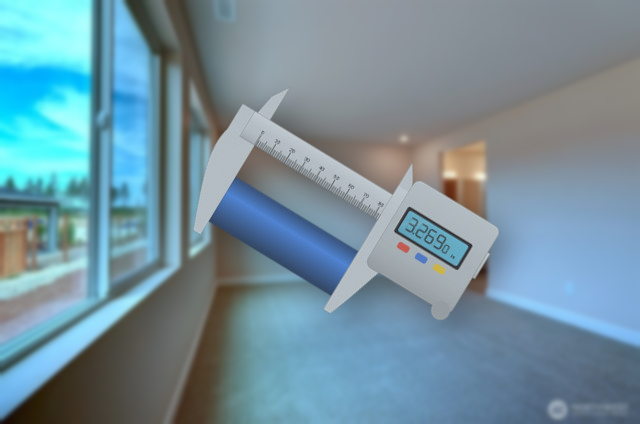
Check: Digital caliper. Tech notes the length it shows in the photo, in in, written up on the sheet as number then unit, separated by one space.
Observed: 3.2690 in
